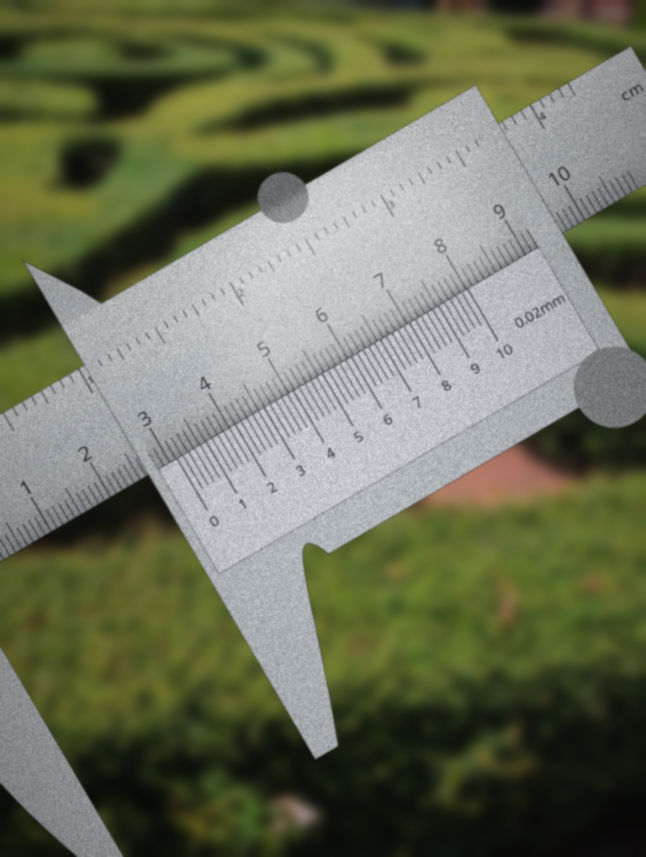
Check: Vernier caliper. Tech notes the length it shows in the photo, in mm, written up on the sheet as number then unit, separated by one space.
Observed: 31.2 mm
